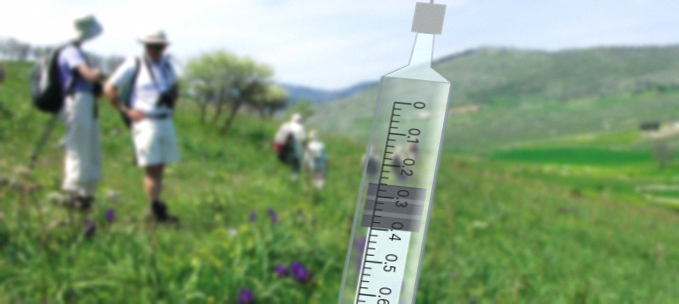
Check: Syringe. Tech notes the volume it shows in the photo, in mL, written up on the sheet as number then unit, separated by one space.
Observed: 0.26 mL
